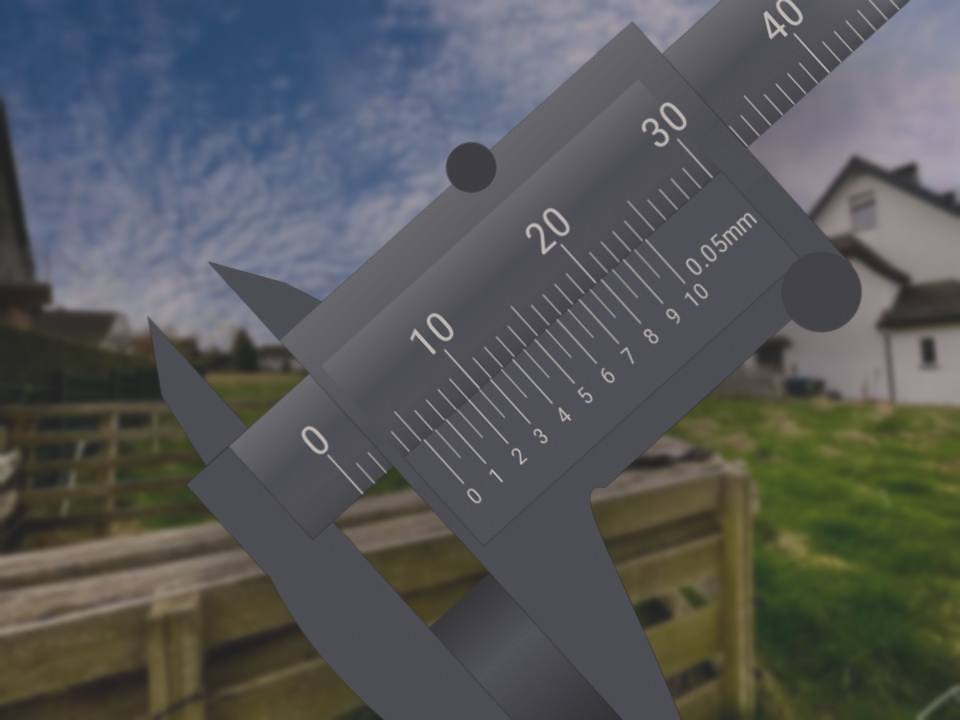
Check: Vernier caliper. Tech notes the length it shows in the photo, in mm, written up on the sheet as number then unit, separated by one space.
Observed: 5.2 mm
